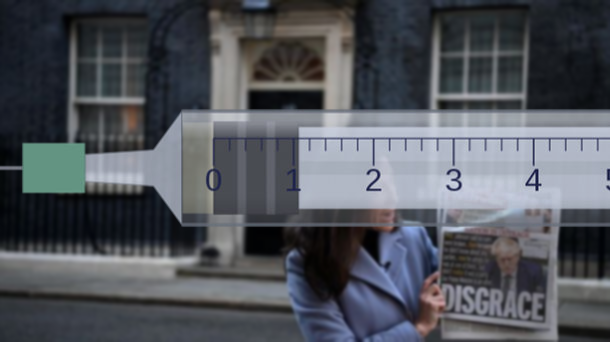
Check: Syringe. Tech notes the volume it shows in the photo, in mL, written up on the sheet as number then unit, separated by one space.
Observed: 0 mL
